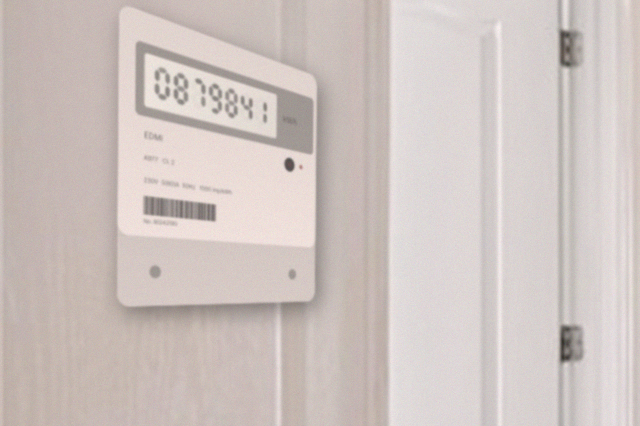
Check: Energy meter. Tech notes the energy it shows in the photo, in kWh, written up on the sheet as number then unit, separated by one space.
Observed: 879841 kWh
